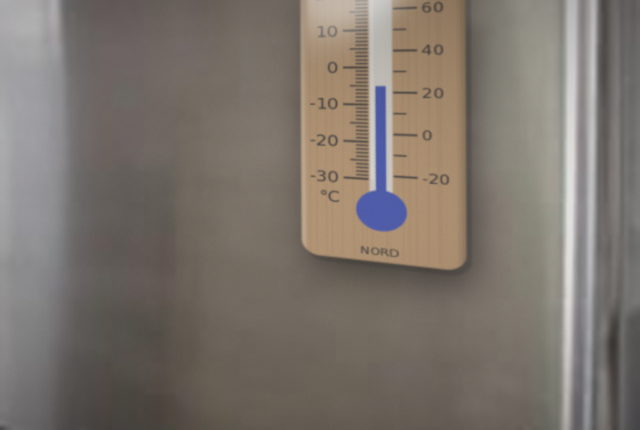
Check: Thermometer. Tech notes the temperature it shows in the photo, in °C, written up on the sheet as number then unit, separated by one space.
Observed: -5 °C
